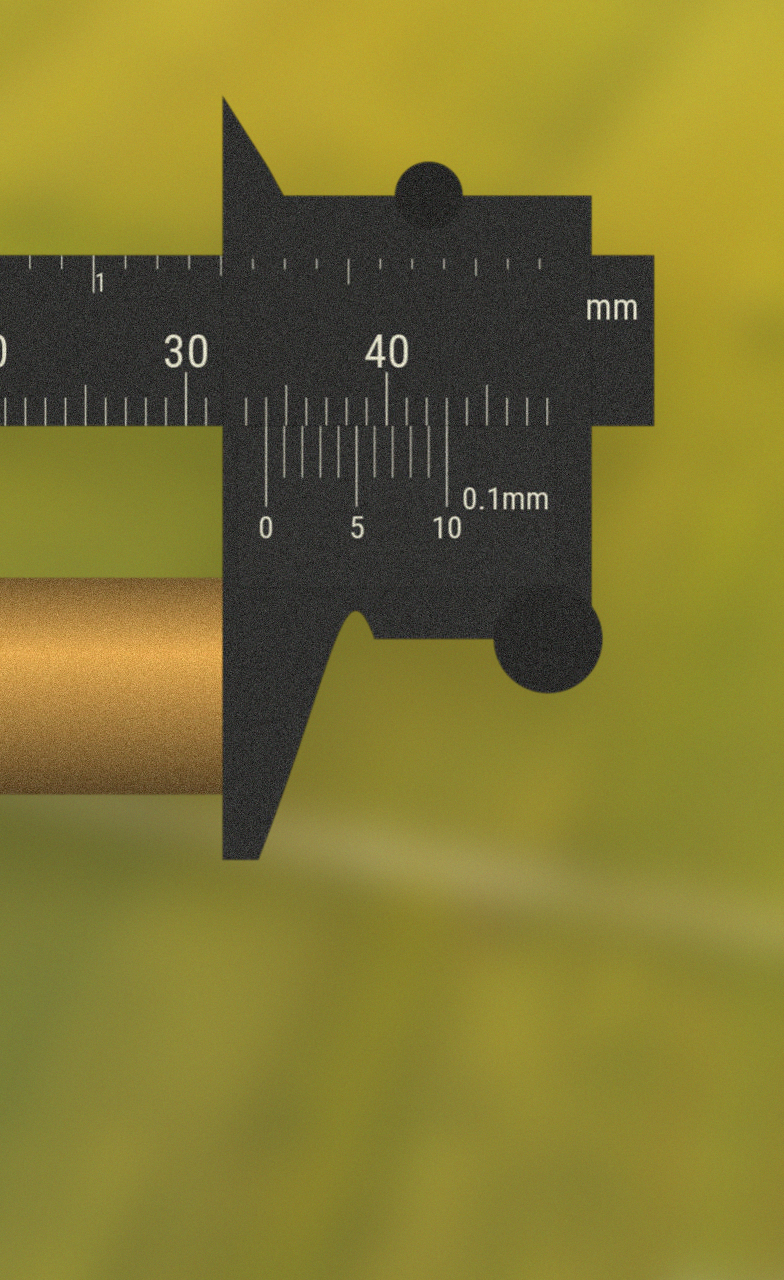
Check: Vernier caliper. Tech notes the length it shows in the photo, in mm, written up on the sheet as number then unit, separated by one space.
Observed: 34.0 mm
